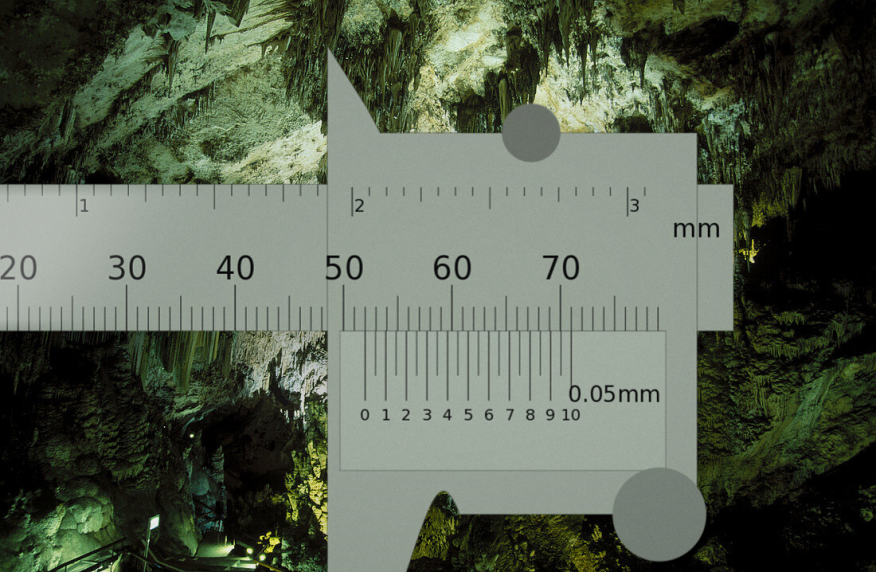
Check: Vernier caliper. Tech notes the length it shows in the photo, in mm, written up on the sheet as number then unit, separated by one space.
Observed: 52.0 mm
